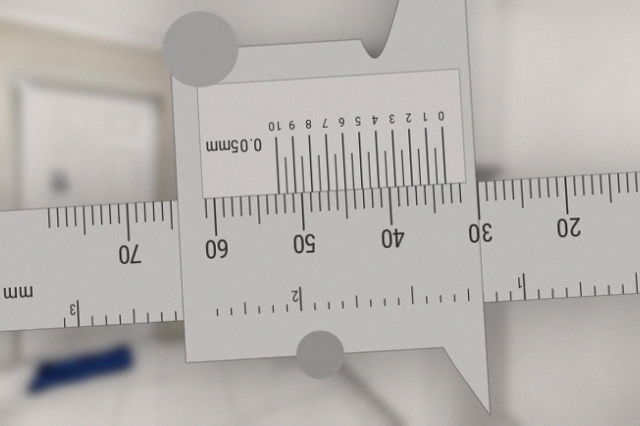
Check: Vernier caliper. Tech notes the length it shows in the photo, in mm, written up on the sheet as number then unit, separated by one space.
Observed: 33.6 mm
